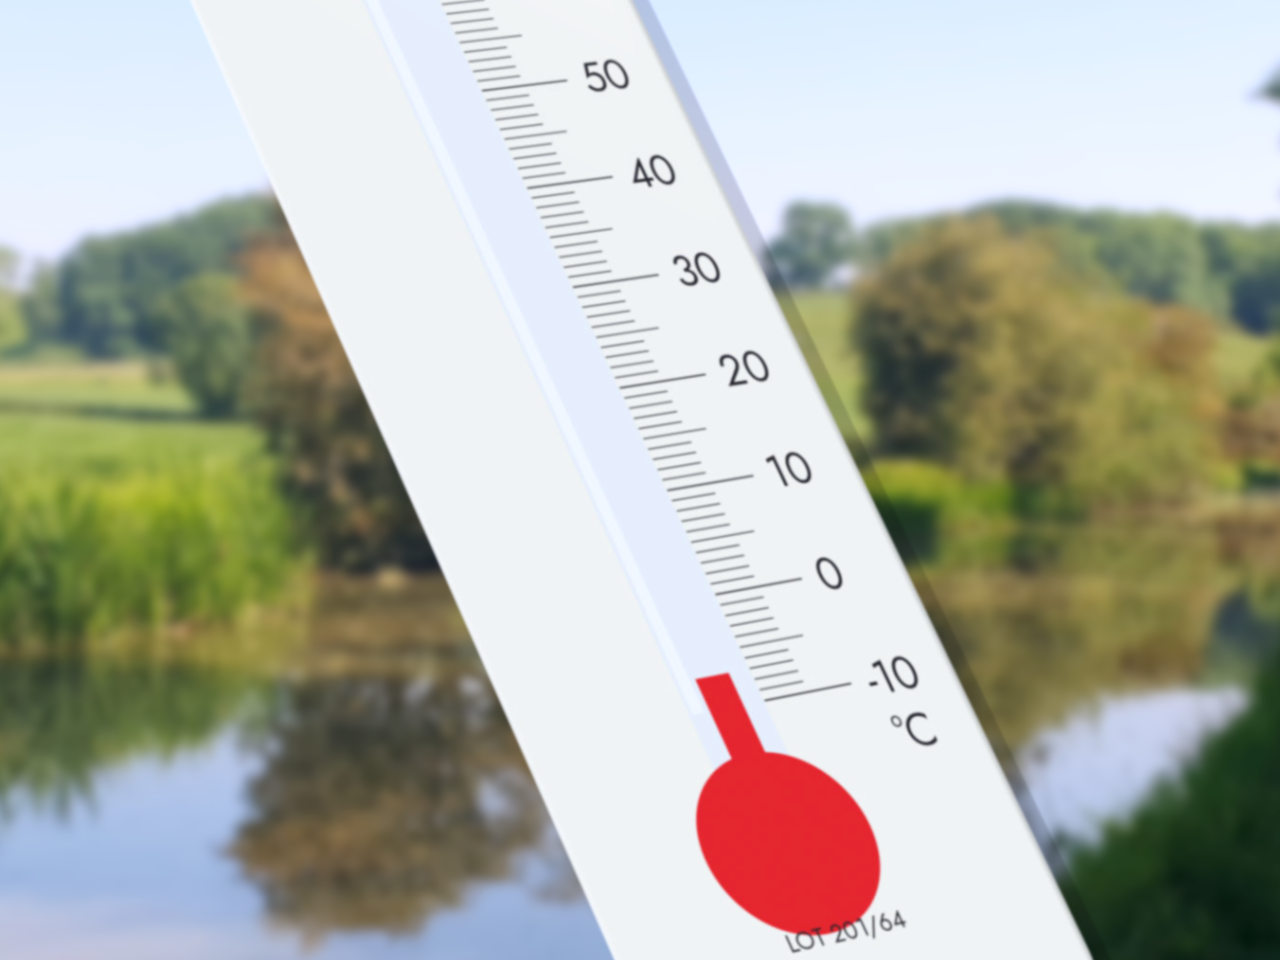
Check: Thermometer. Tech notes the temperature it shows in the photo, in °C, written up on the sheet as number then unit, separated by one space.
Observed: -7 °C
